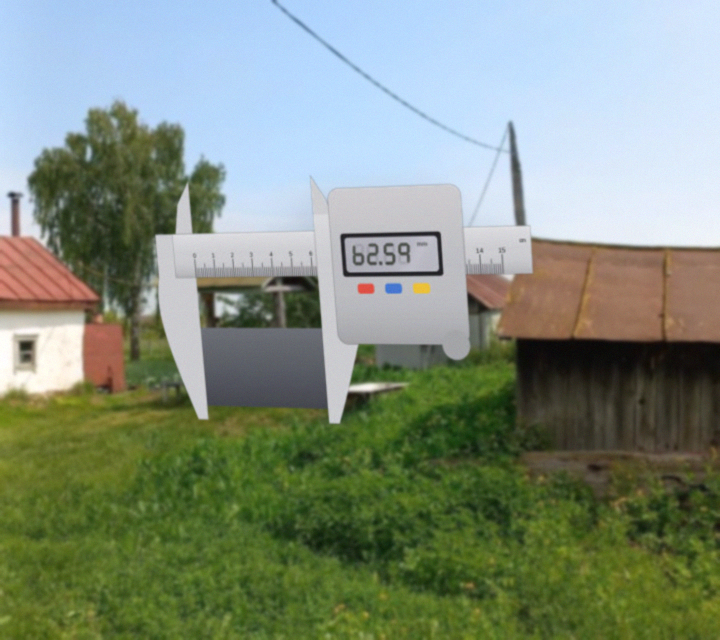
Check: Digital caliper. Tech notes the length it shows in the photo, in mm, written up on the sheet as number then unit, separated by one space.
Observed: 62.59 mm
